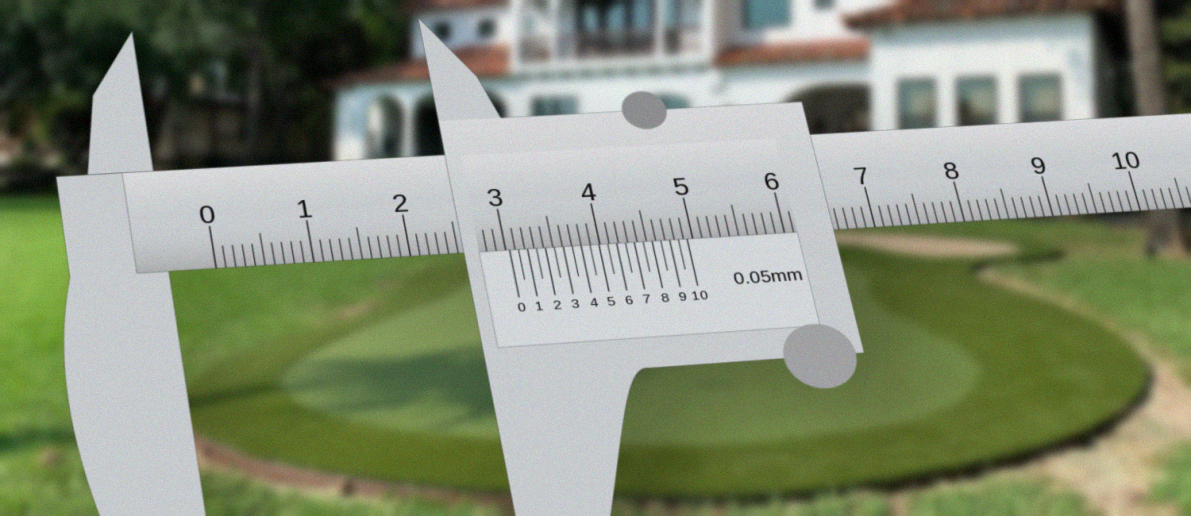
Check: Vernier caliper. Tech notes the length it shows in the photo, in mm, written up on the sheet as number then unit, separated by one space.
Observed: 30.4 mm
